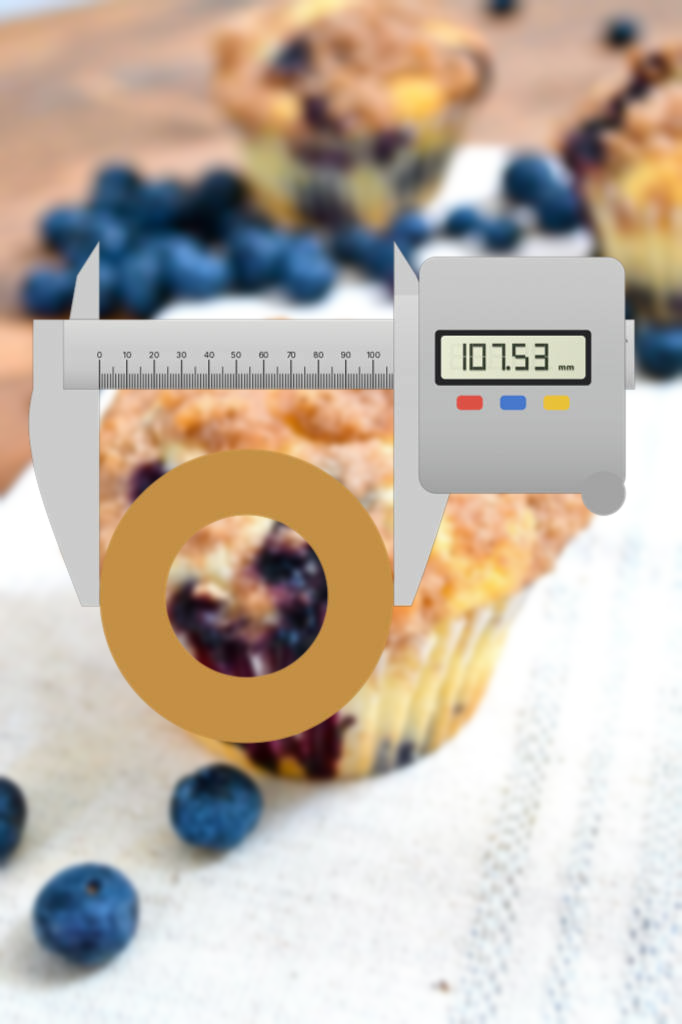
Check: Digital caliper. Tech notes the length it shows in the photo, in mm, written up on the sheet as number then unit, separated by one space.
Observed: 107.53 mm
